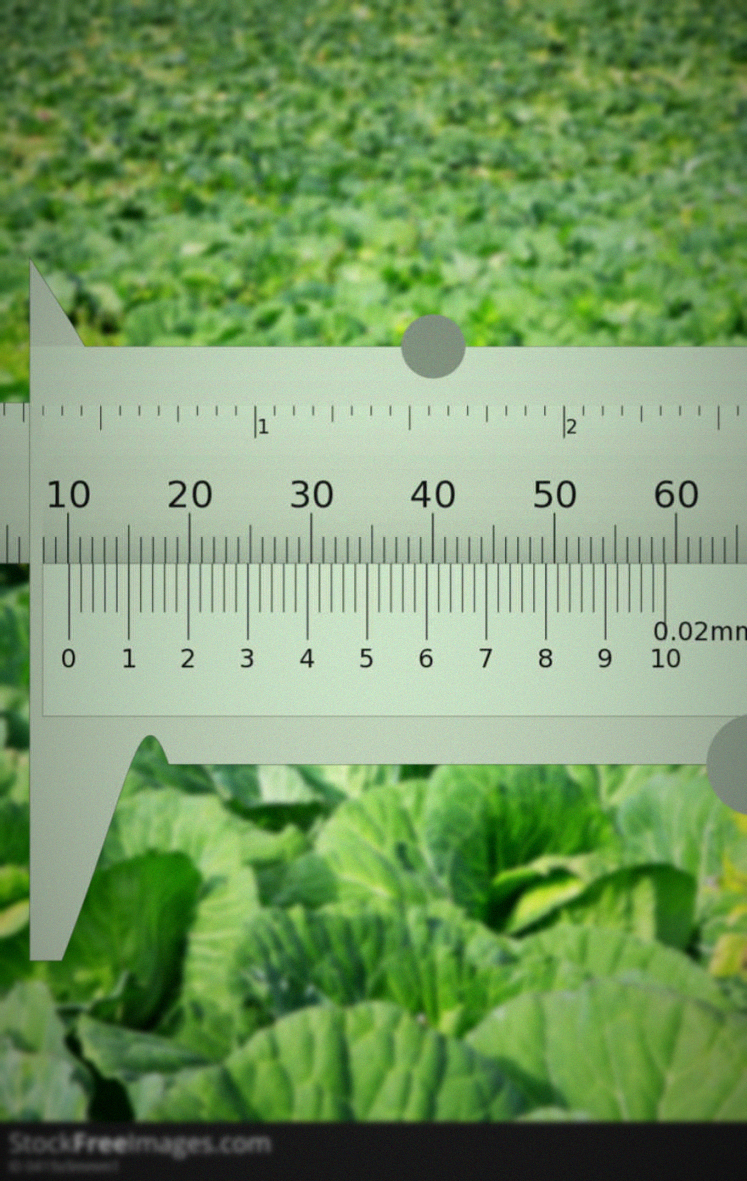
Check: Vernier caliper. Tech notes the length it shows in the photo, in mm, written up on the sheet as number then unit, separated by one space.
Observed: 10.1 mm
